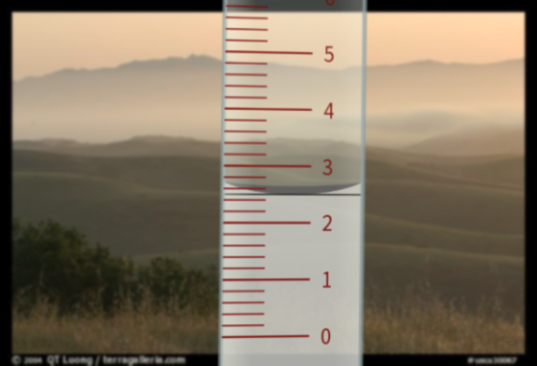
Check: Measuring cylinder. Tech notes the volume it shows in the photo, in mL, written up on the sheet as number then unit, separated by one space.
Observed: 2.5 mL
